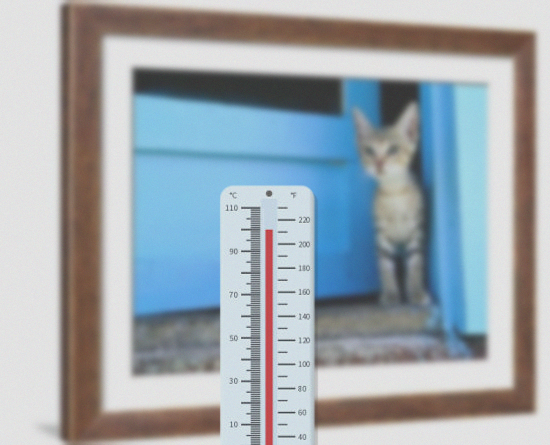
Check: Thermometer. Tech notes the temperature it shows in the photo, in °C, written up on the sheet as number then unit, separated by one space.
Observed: 100 °C
